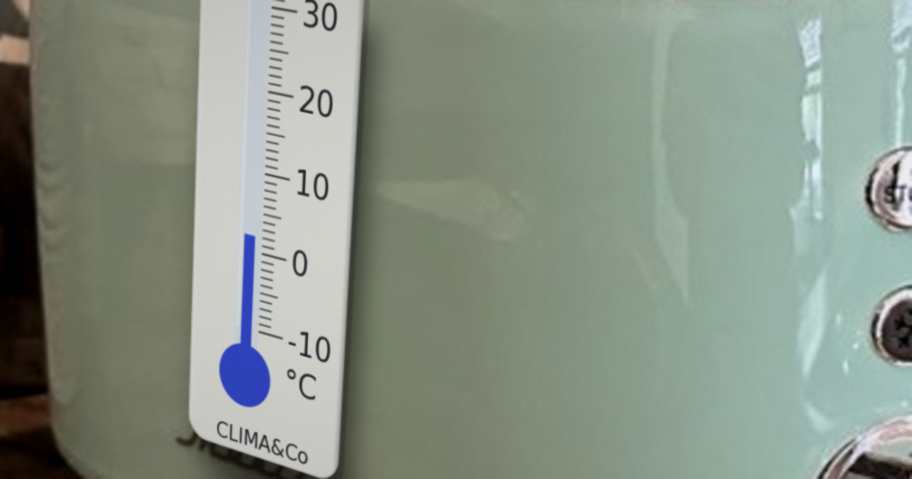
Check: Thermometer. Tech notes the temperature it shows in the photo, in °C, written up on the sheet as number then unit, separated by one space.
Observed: 2 °C
